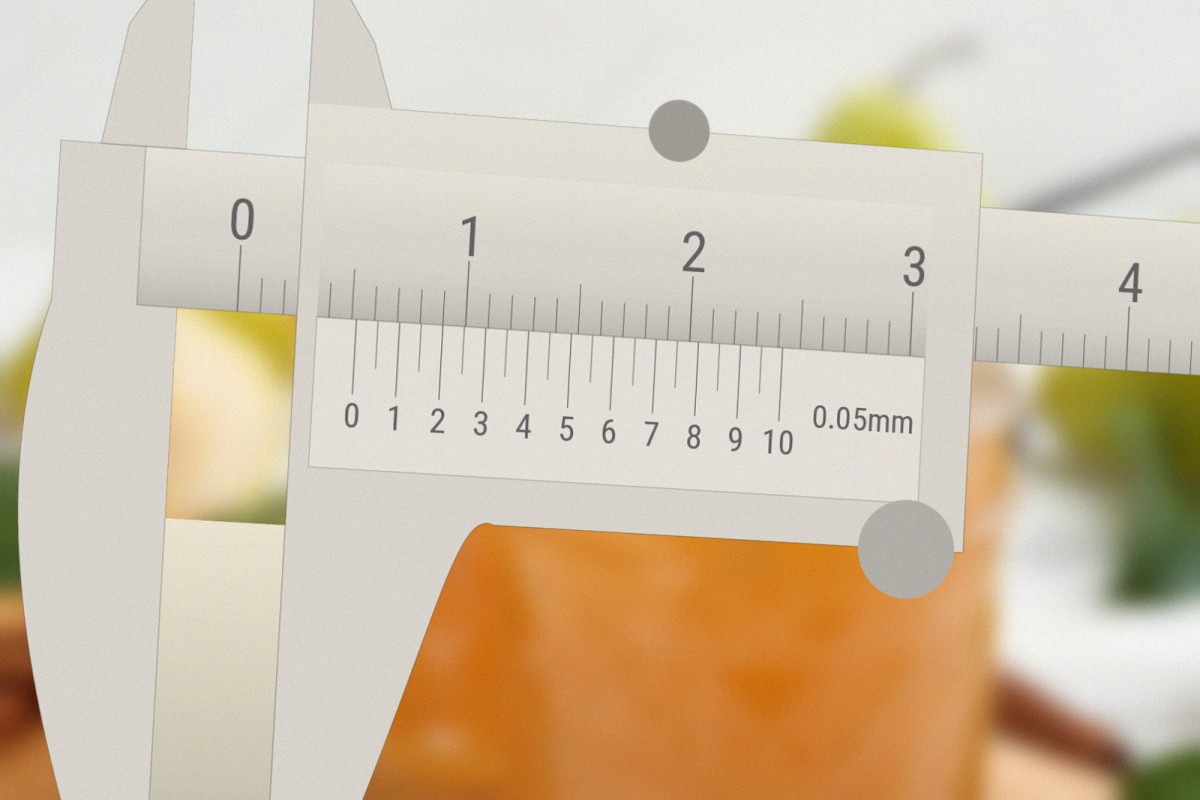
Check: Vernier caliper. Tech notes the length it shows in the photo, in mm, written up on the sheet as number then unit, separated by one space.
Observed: 5.20 mm
